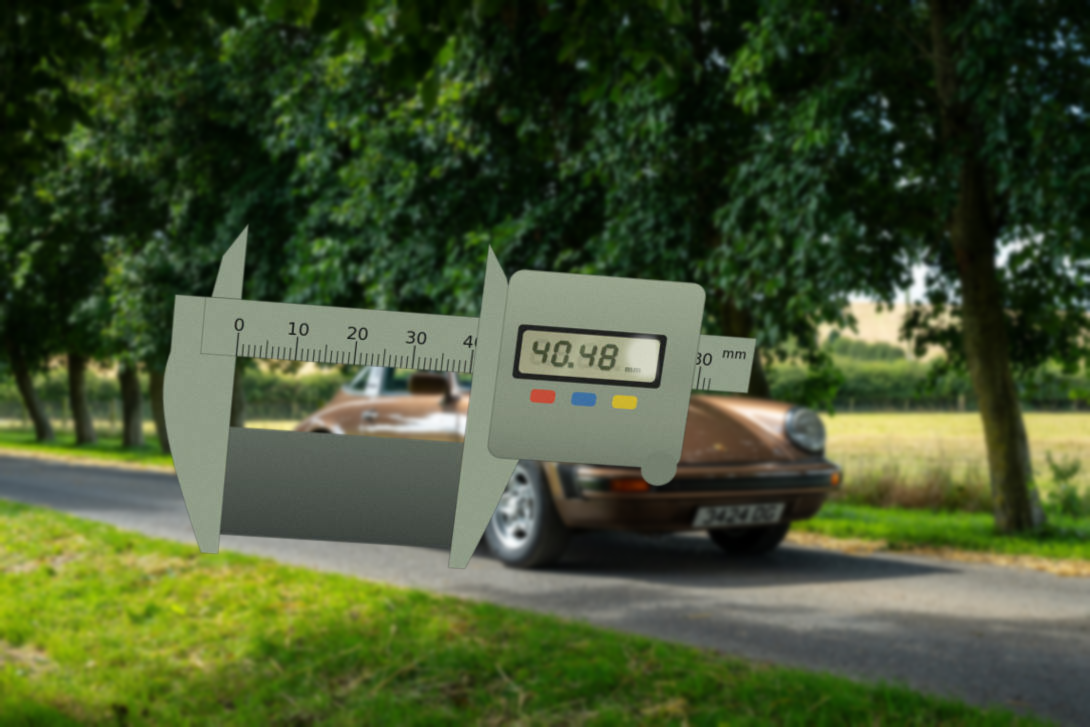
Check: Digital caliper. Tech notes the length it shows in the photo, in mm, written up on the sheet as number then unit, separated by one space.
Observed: 40.48 mm
